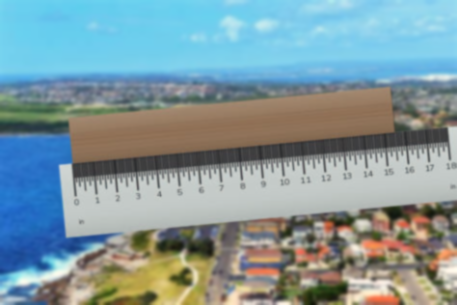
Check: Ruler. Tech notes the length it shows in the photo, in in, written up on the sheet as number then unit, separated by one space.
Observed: 15.5 in
